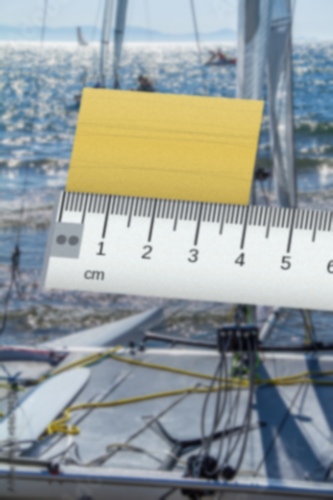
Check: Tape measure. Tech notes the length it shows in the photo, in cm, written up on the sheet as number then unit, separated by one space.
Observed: 4 cm
